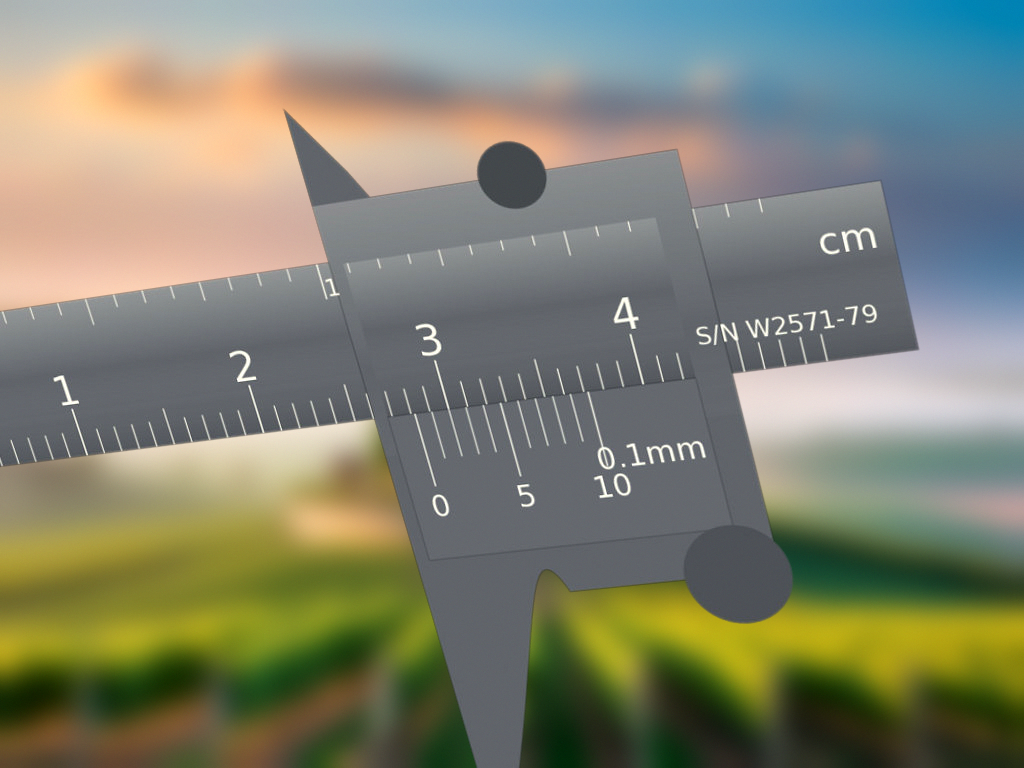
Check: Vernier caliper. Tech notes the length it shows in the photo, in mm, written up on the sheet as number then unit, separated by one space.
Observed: 28.2 mm
